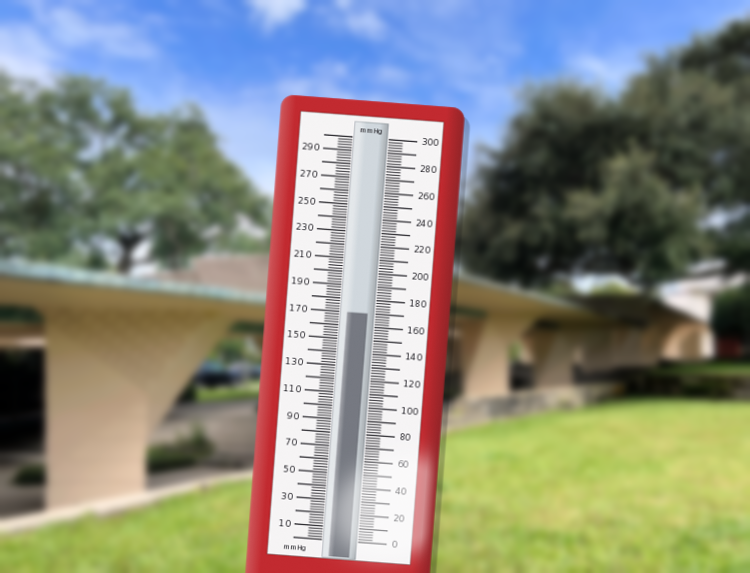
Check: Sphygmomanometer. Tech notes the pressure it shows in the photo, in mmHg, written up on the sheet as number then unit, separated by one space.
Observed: 170 mmHg
